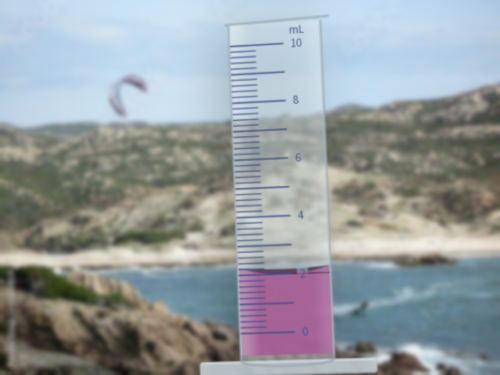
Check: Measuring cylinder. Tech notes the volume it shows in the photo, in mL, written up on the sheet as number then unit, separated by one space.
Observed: 2 mL
